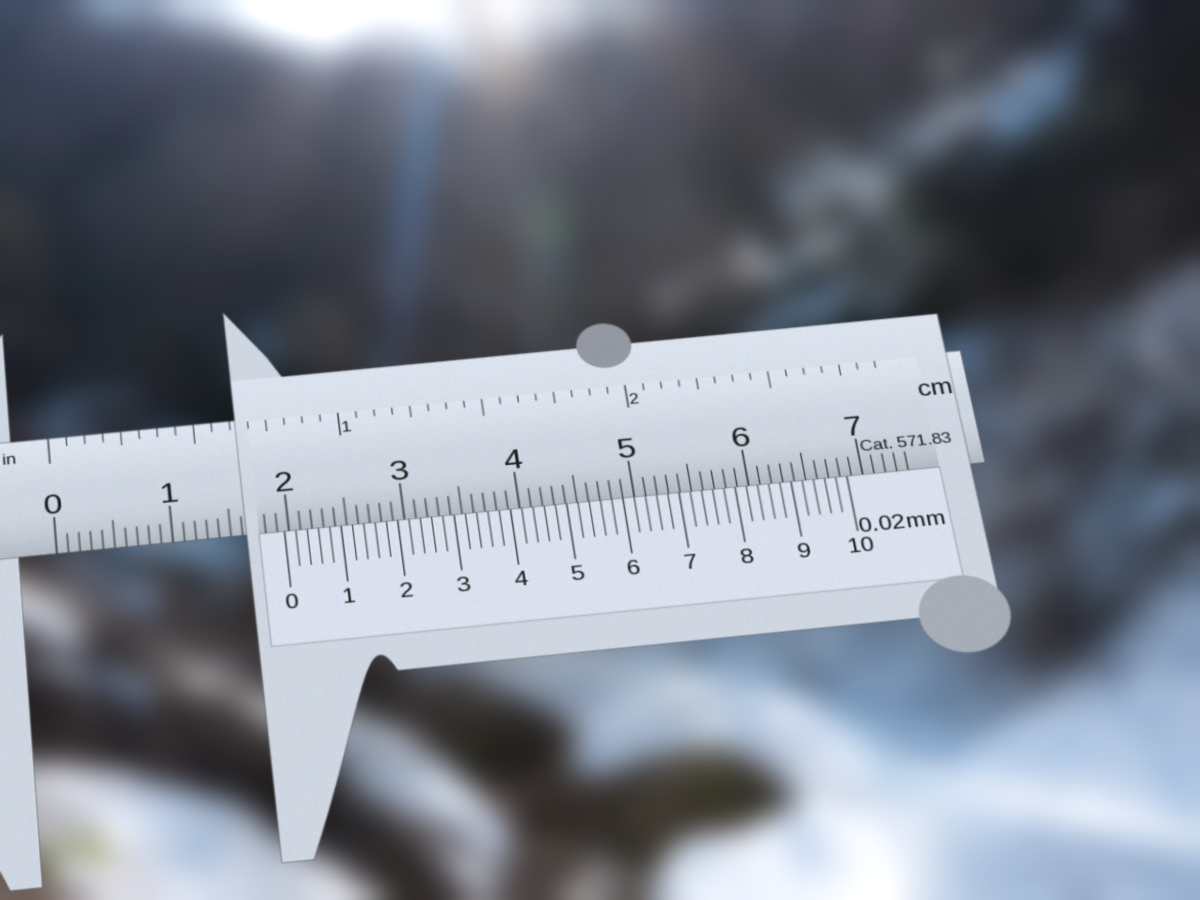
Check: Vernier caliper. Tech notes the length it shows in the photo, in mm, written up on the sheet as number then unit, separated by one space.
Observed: 19.6 mm
